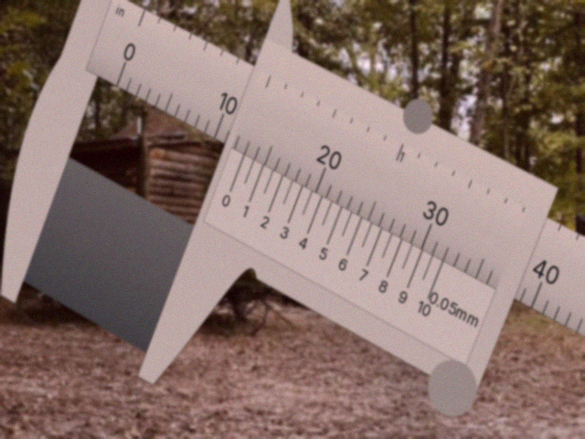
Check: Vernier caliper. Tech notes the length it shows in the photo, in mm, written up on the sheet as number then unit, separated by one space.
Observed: 13.0 mm
